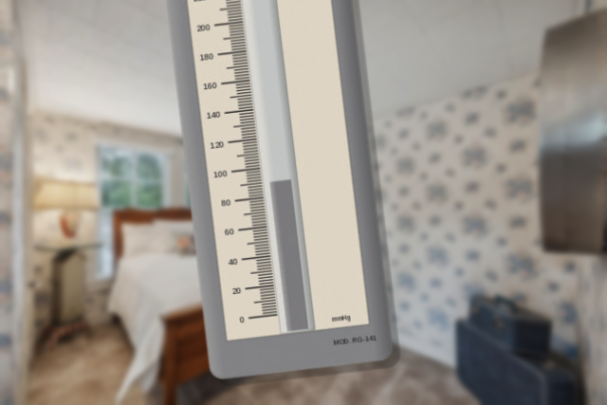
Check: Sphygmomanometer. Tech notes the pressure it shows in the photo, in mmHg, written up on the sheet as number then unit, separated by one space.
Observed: 90 mmHg
